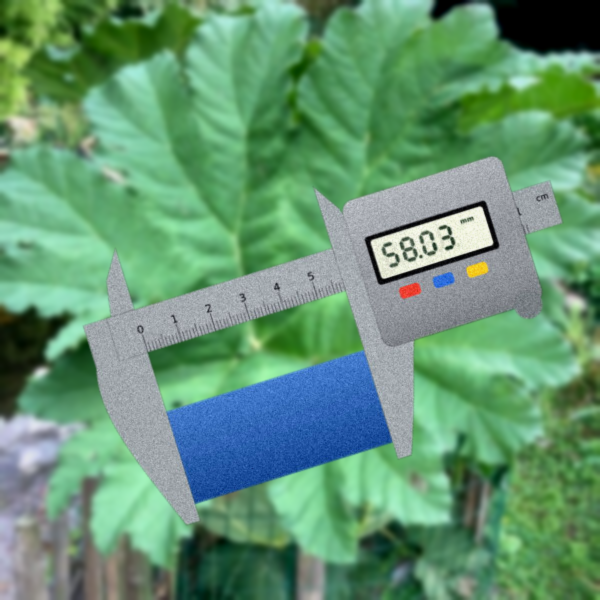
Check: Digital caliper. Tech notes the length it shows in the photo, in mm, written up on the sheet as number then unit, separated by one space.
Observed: 58.03 mm
